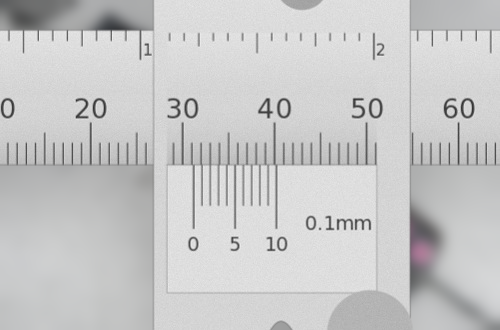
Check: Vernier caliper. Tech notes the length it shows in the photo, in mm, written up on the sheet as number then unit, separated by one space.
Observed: 31.2 mm
